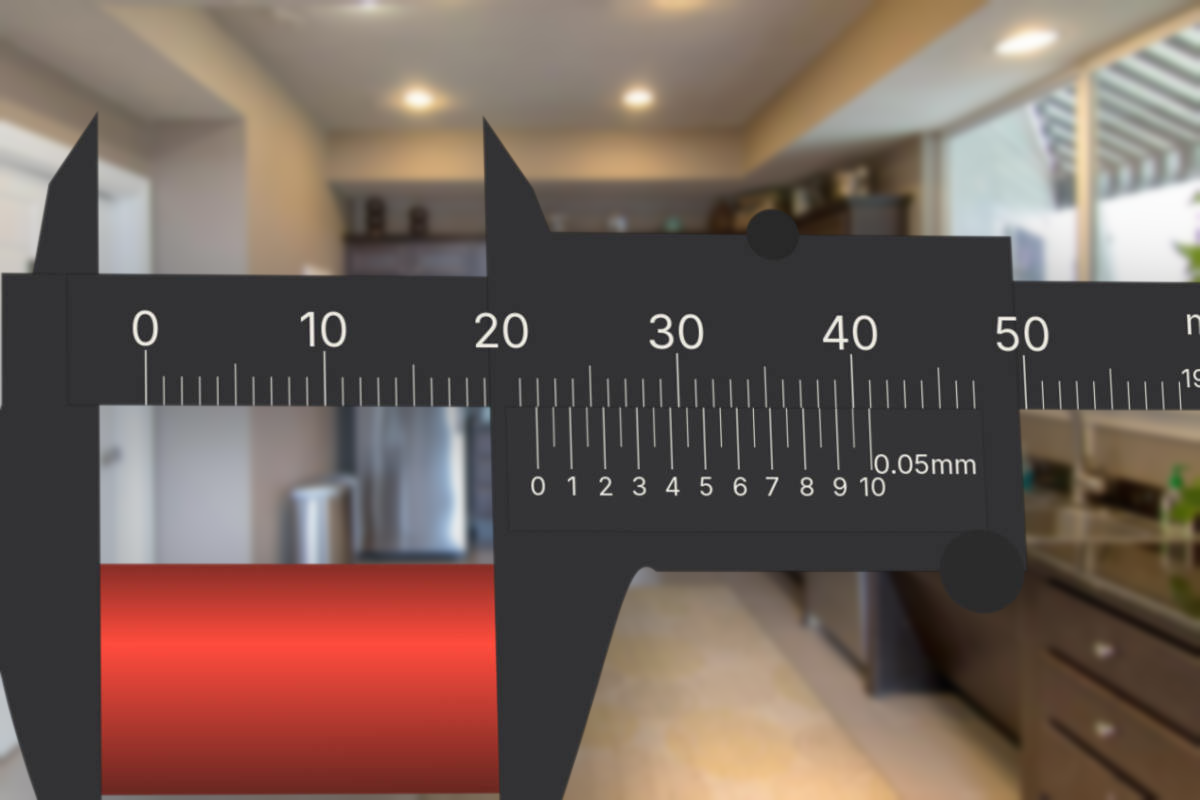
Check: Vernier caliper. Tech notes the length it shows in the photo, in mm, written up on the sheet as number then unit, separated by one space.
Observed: 21.9 mm
